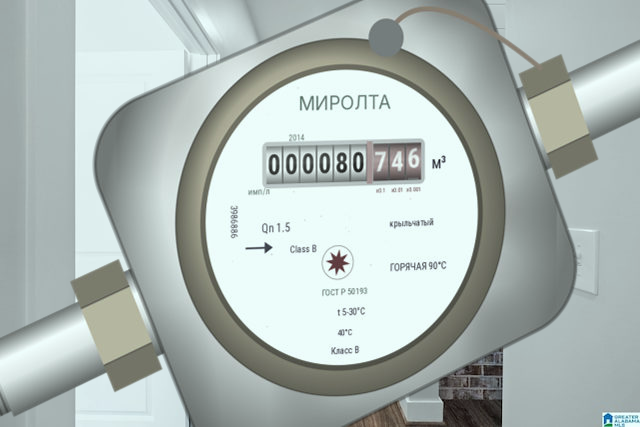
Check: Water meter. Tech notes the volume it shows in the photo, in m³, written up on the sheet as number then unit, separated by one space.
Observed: 80.746 m³
